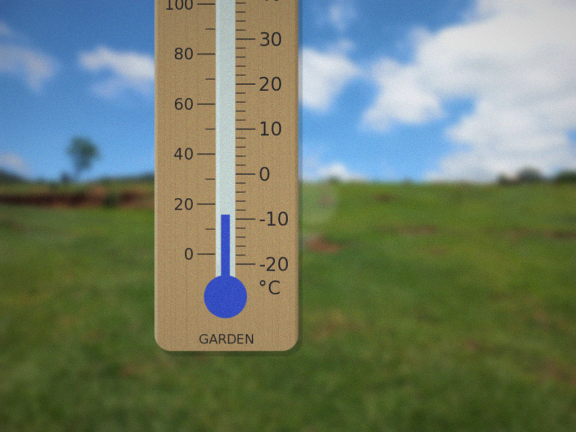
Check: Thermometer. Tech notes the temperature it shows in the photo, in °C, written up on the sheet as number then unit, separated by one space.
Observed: -9 °C
